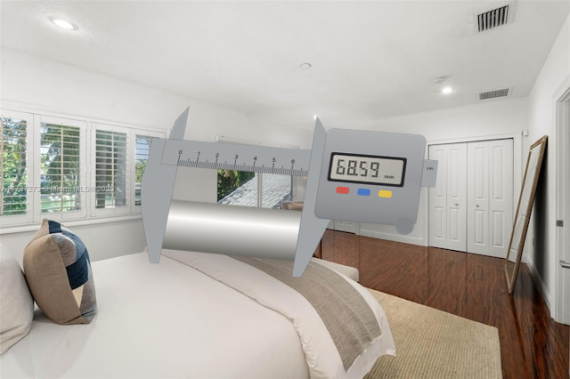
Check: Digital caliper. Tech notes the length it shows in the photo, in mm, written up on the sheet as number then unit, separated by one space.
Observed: 68.59 mm
